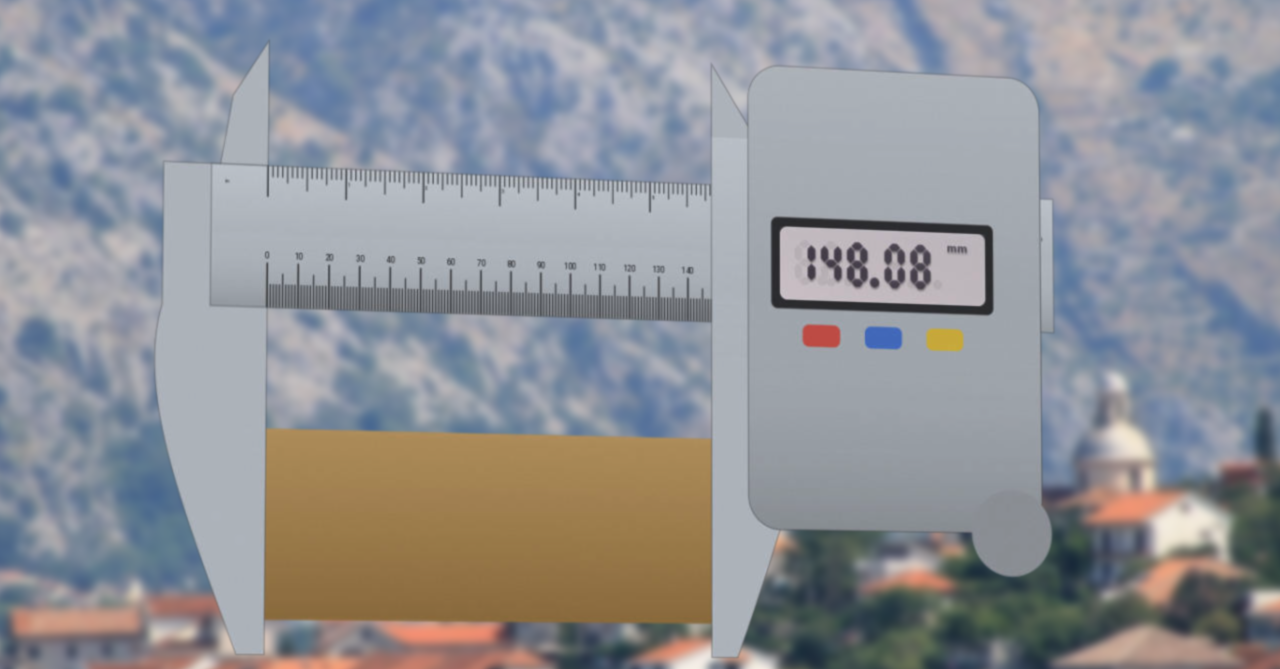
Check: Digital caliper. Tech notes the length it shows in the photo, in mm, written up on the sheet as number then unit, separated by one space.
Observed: 148.08 mm
